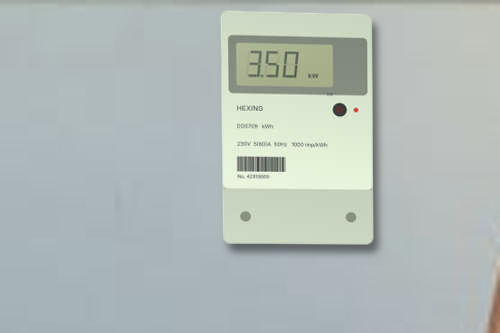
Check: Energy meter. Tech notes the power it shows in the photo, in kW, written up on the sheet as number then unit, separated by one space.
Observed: 3.50 kW
